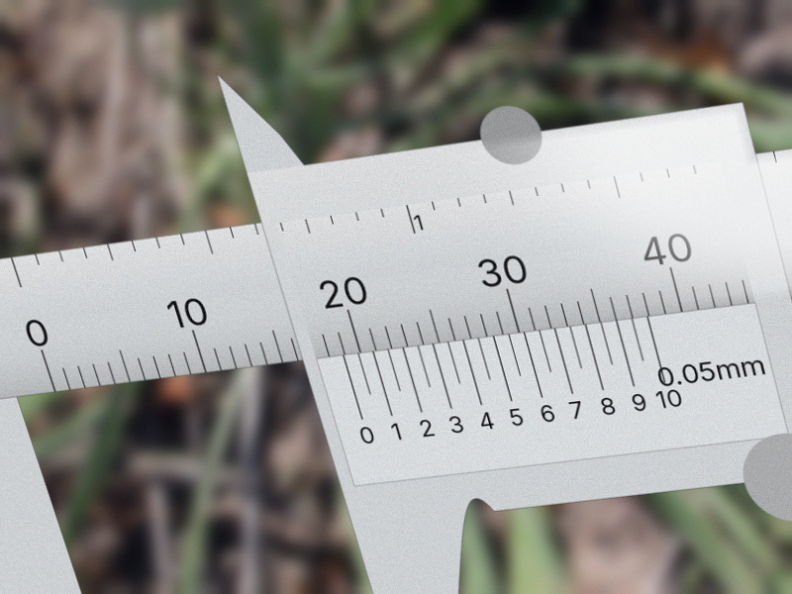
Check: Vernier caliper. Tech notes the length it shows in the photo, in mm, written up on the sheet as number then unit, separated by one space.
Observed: 18.9 mm
